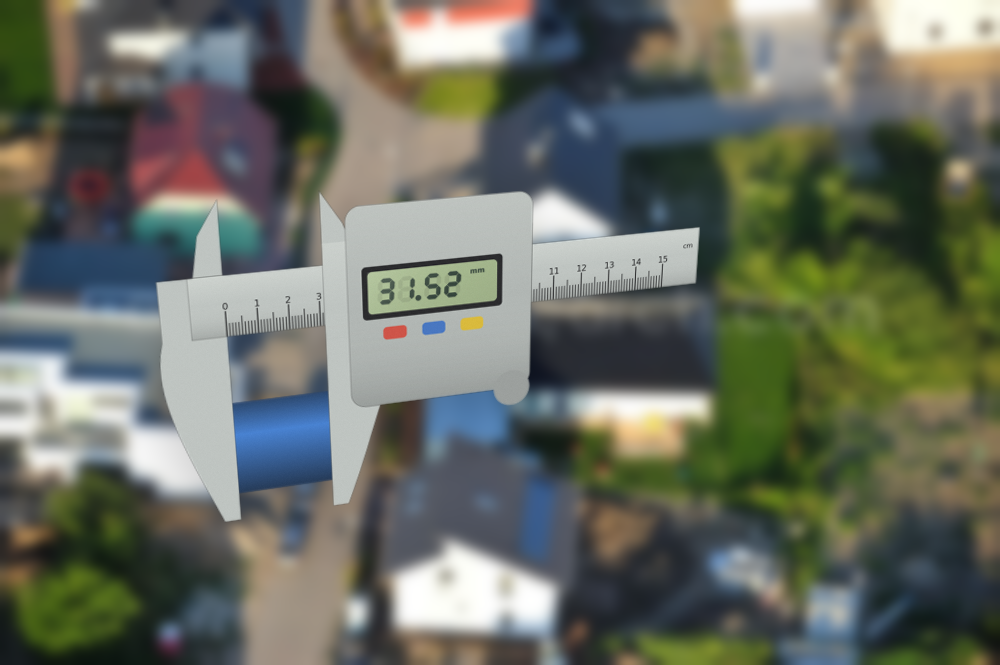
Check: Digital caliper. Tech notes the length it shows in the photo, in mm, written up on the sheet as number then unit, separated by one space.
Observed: 31.52 mm
